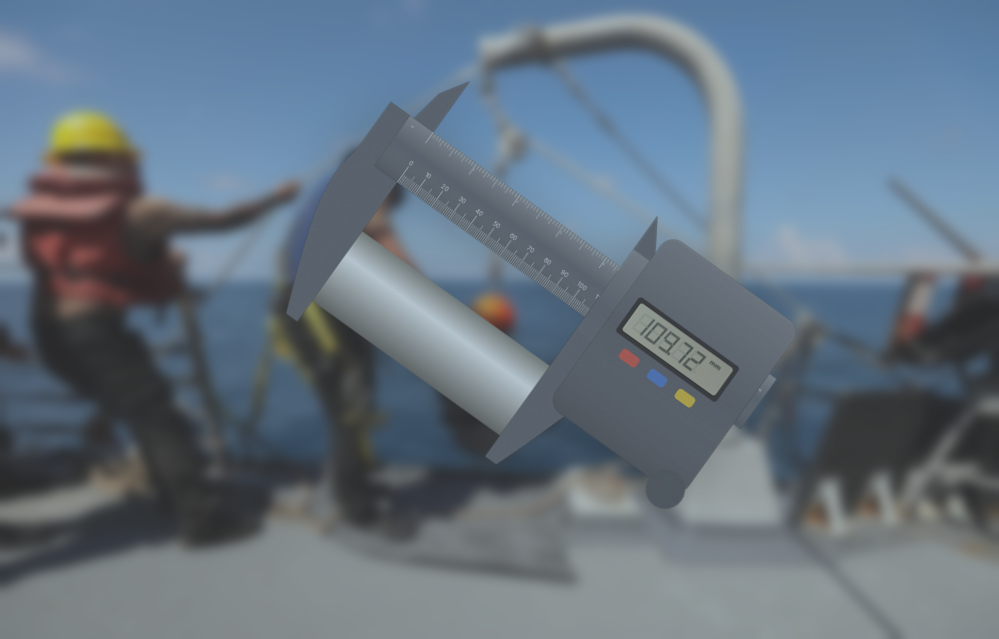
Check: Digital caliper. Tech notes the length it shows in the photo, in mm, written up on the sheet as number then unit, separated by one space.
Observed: 109.72 mm
